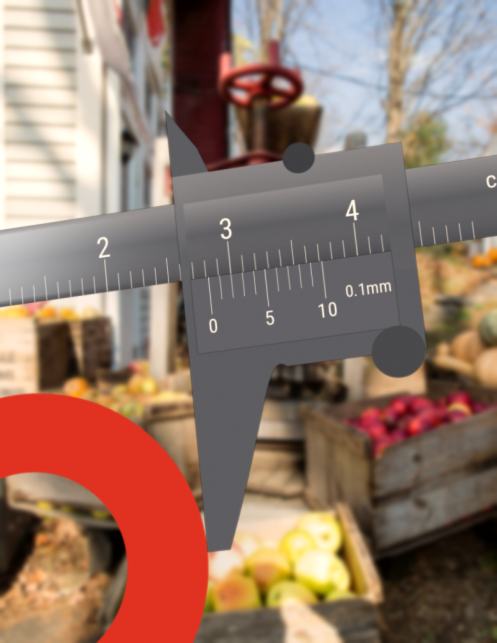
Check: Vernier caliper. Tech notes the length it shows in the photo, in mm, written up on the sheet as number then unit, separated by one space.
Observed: 28.2 mm
